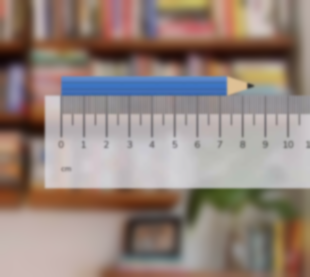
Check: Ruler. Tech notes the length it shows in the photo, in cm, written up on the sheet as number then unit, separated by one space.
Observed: 8.5 cm
